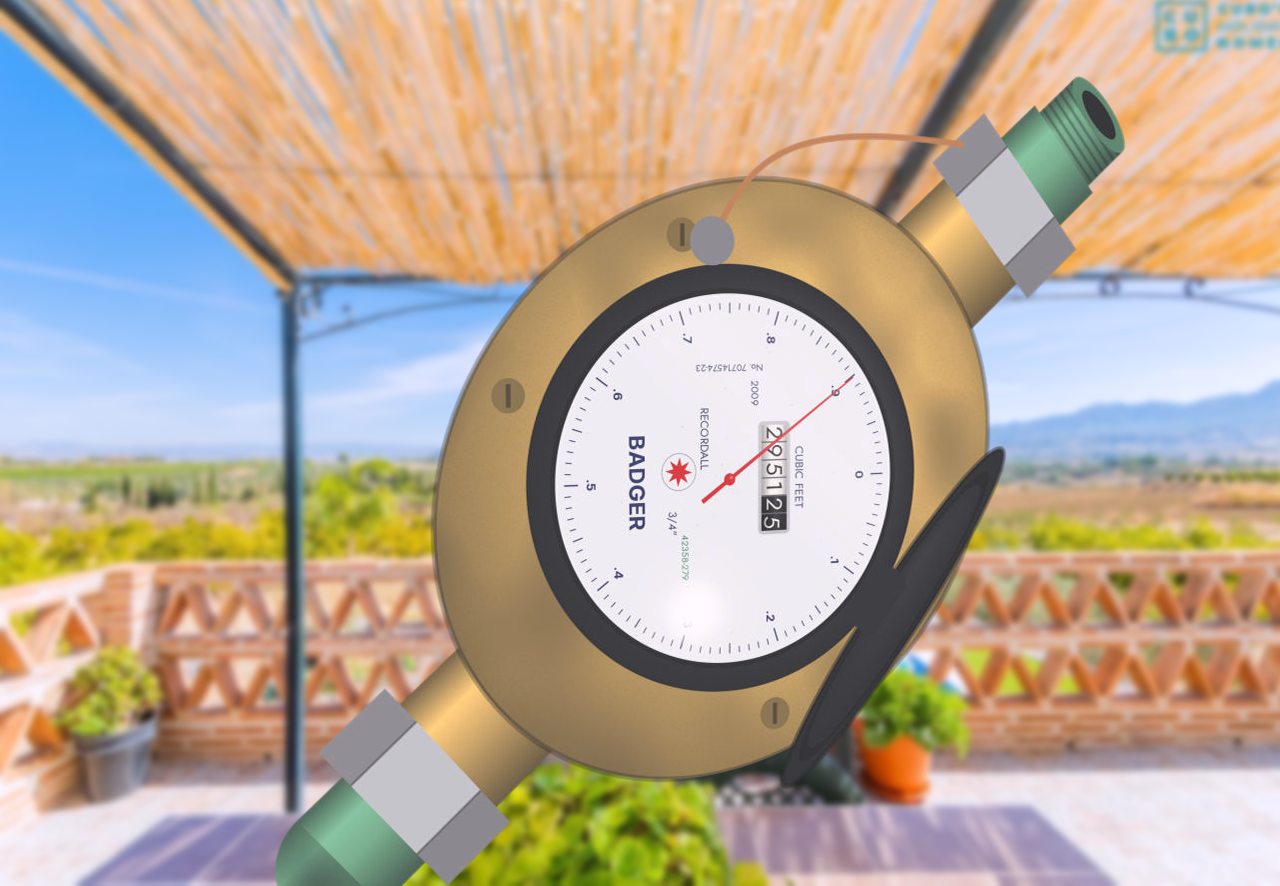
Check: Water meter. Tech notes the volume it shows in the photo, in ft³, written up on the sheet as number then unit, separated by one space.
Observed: 295124.90 ft³
